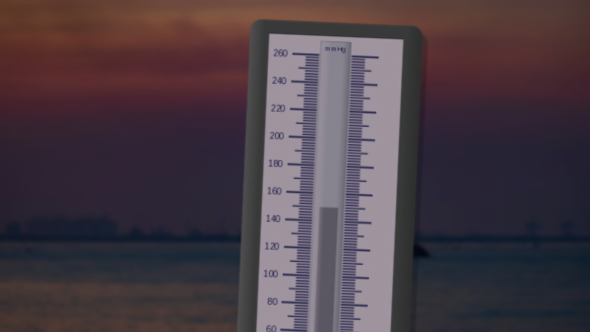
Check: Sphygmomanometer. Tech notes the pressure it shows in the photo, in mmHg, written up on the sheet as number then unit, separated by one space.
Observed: 150 mmHg
